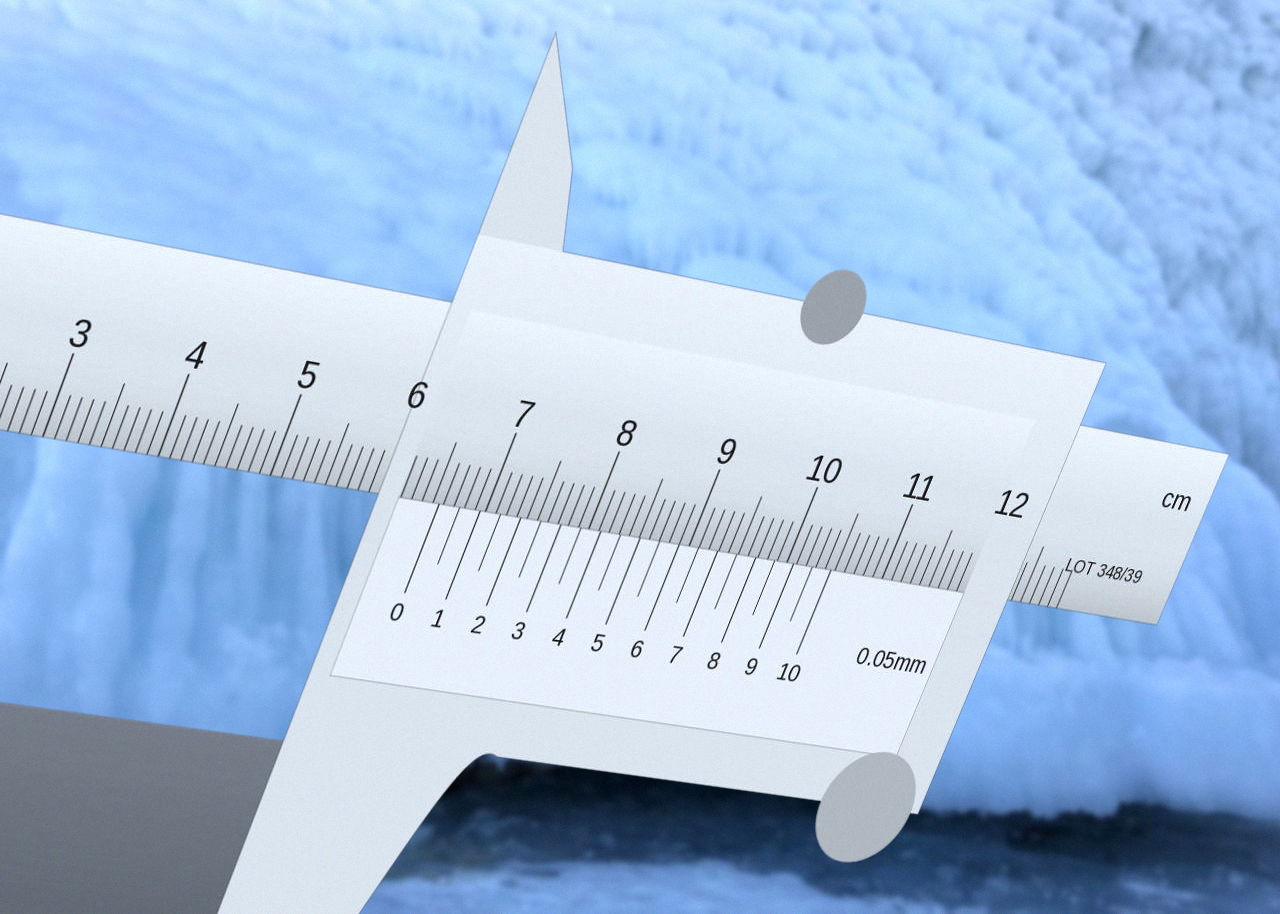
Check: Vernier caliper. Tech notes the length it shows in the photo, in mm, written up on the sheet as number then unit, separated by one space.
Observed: 65.6 mm
